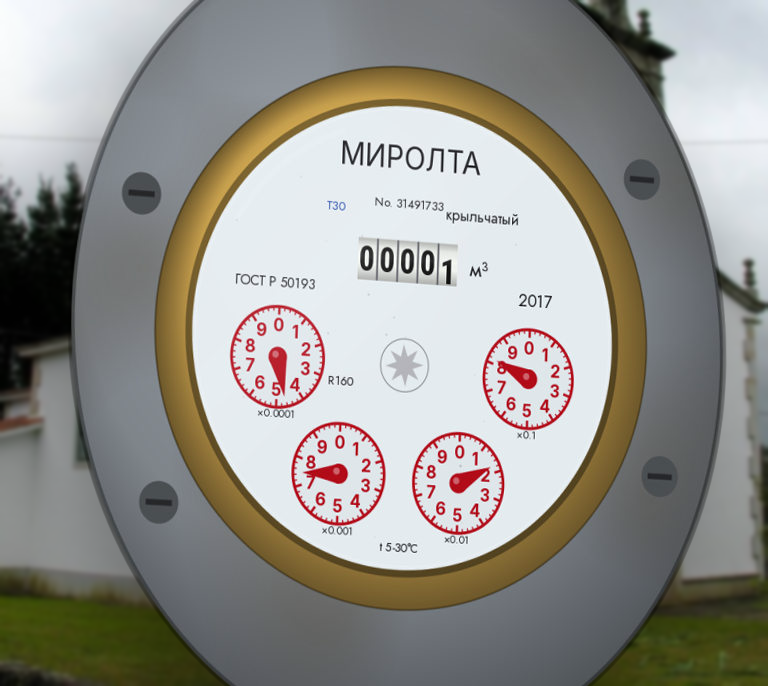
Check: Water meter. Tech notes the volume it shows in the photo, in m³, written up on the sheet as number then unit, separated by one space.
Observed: 0.8174 m³
